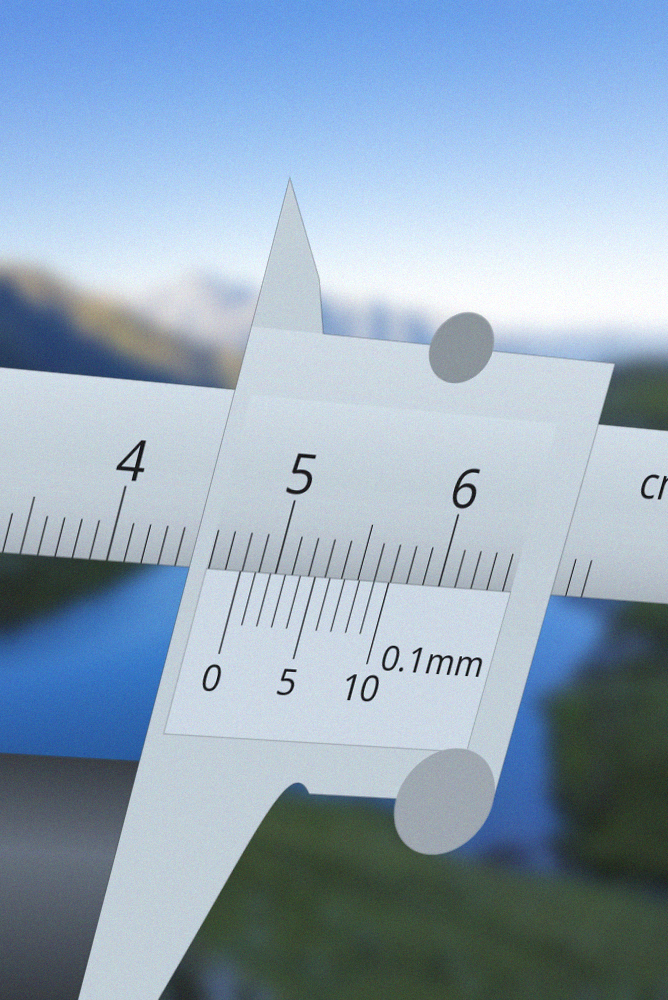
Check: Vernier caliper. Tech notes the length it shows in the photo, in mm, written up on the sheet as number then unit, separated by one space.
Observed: 47.9 mm
